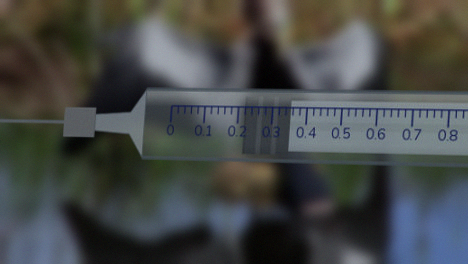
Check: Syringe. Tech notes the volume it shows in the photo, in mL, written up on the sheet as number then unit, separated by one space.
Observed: 0.22 mL
